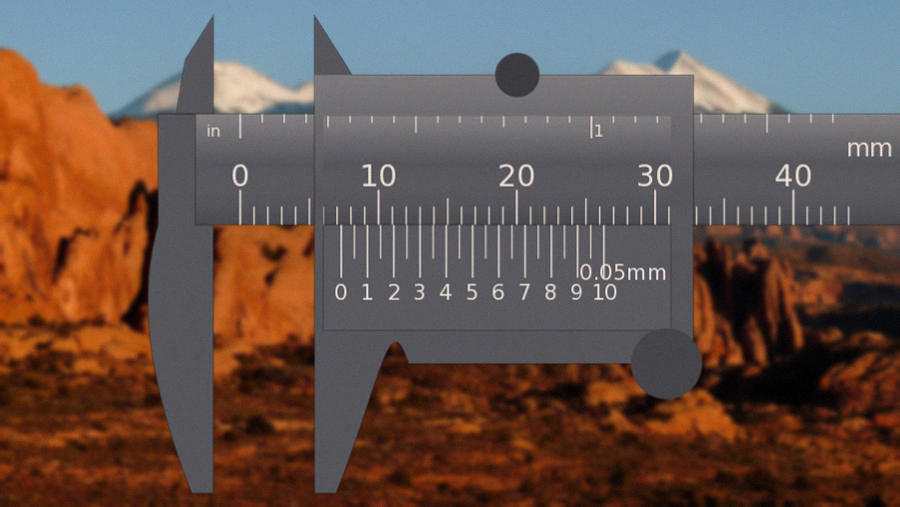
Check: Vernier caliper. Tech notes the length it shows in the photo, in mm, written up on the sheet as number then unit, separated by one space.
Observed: 7.3 mm
